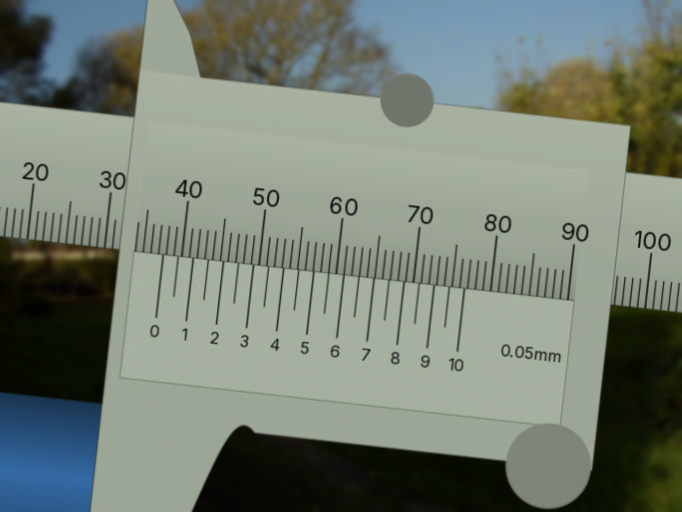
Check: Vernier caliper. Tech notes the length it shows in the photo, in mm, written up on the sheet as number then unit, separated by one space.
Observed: 37.6 mm
